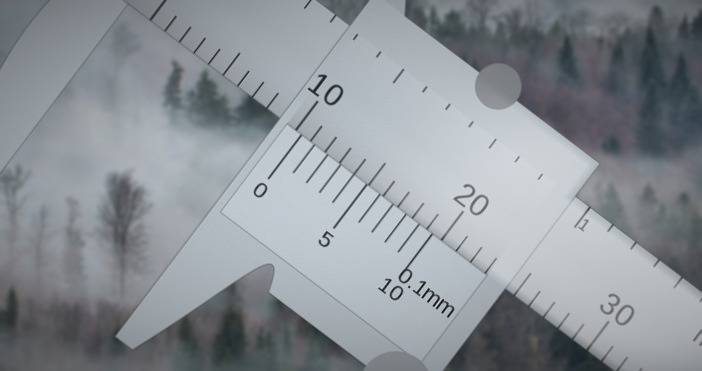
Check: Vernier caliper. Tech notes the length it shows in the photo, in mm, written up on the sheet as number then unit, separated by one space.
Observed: 10.4 mm
